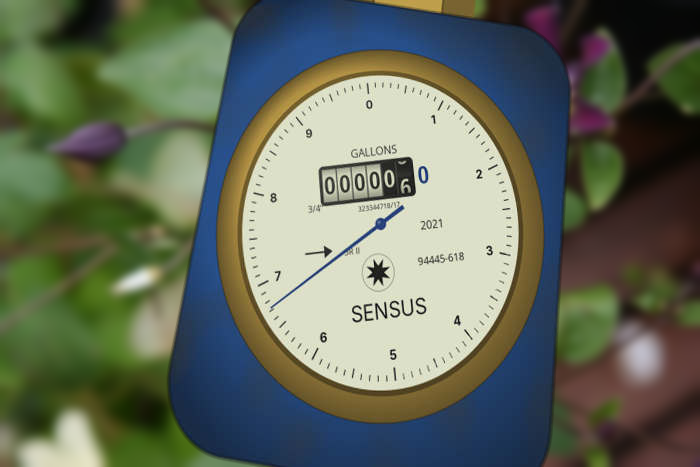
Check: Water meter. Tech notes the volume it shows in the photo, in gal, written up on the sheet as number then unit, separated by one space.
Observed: 56.7 gal
